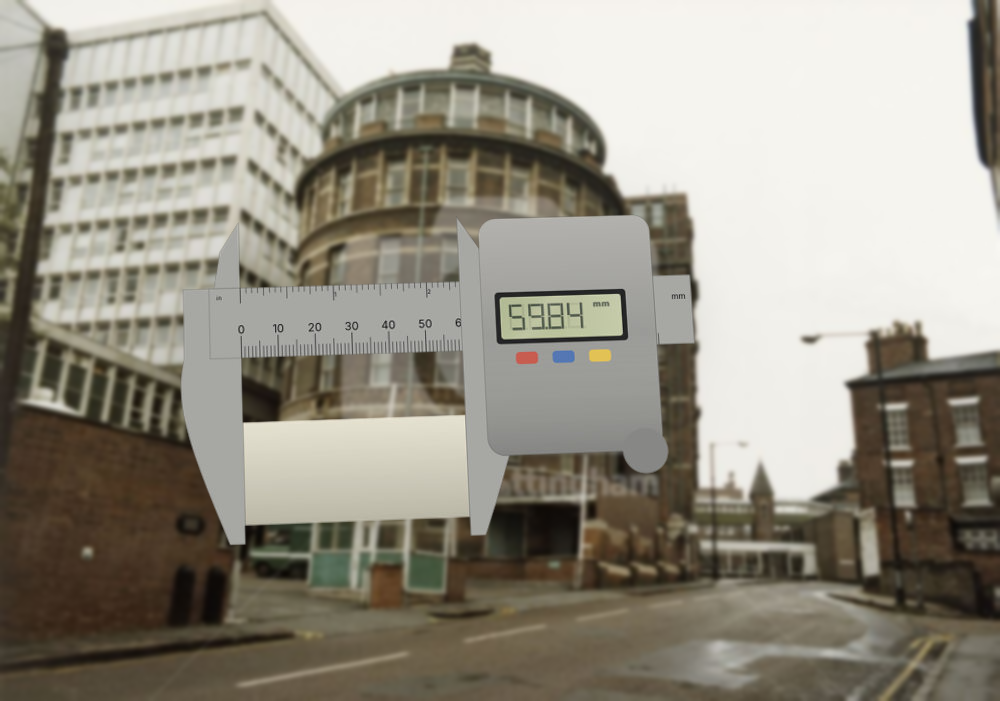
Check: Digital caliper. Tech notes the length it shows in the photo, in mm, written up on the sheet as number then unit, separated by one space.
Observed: 59.84 mm
